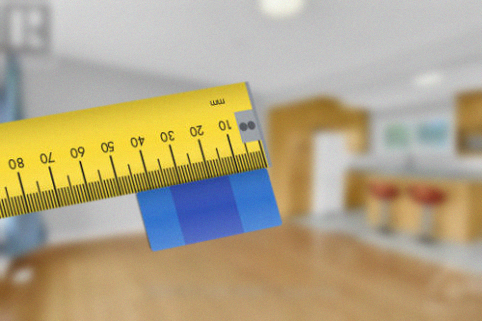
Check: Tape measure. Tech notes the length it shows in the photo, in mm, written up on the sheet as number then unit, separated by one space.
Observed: 45 mm
